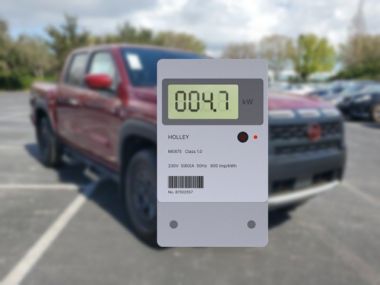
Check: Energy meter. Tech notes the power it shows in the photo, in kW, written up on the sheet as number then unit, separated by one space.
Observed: 4.7 kW
